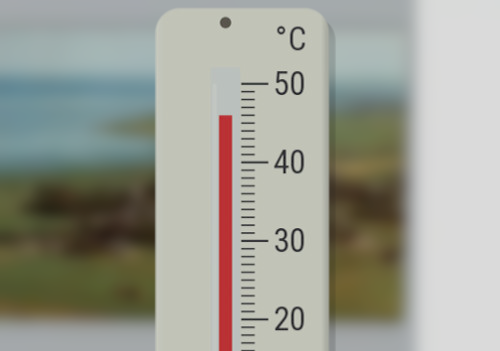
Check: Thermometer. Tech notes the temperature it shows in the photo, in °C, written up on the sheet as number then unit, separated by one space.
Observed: 46 °C
